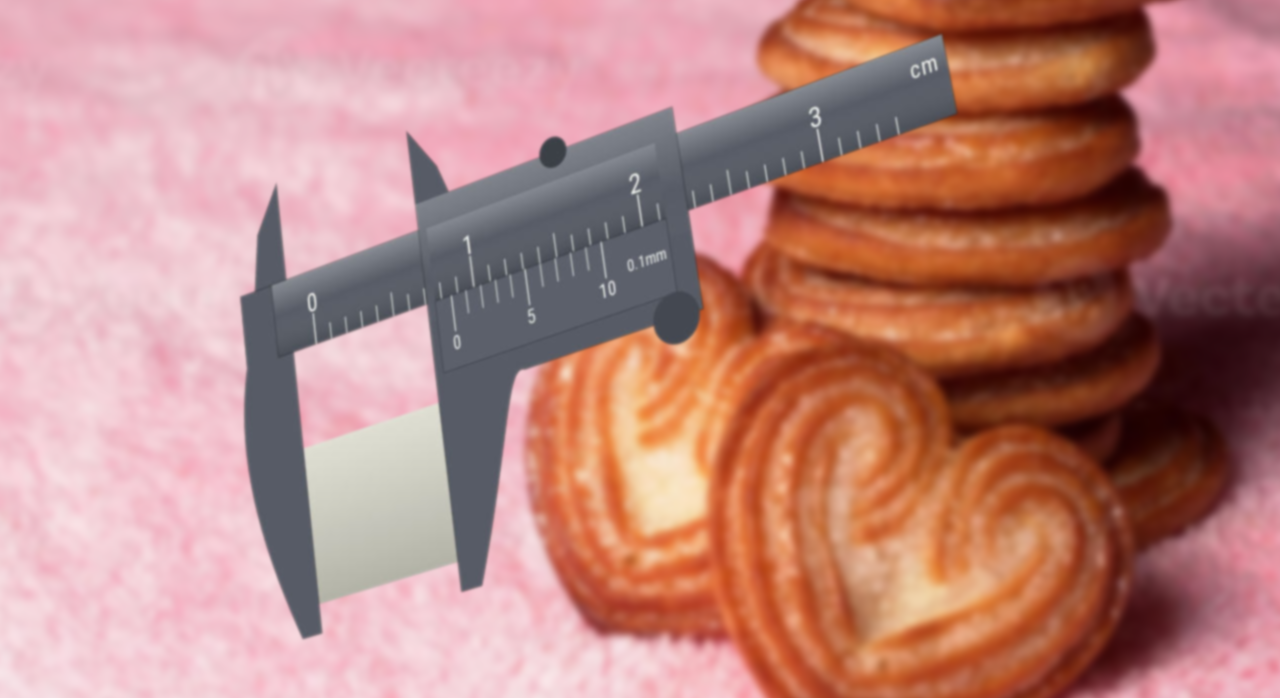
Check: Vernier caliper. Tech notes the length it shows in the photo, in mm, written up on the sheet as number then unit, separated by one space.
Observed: 8.6 mm
